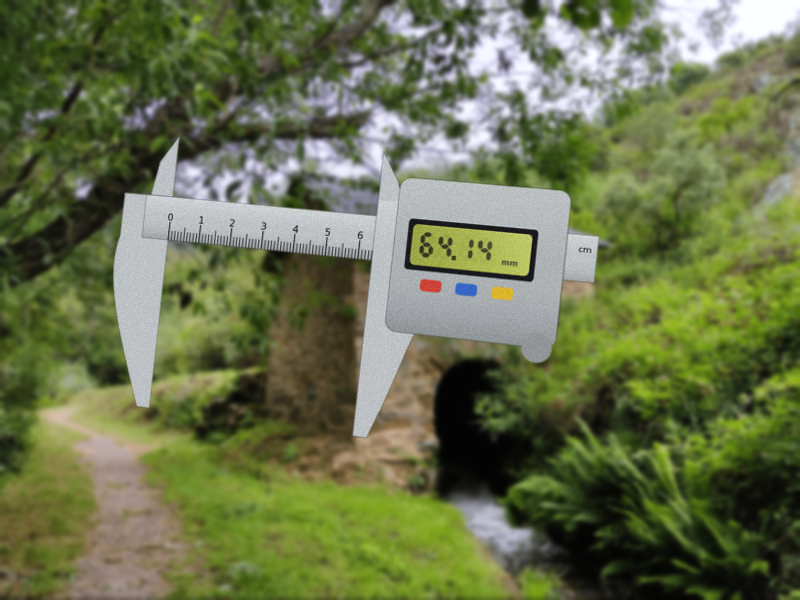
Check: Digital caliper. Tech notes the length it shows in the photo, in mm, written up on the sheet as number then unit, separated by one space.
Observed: 64.14 mm
